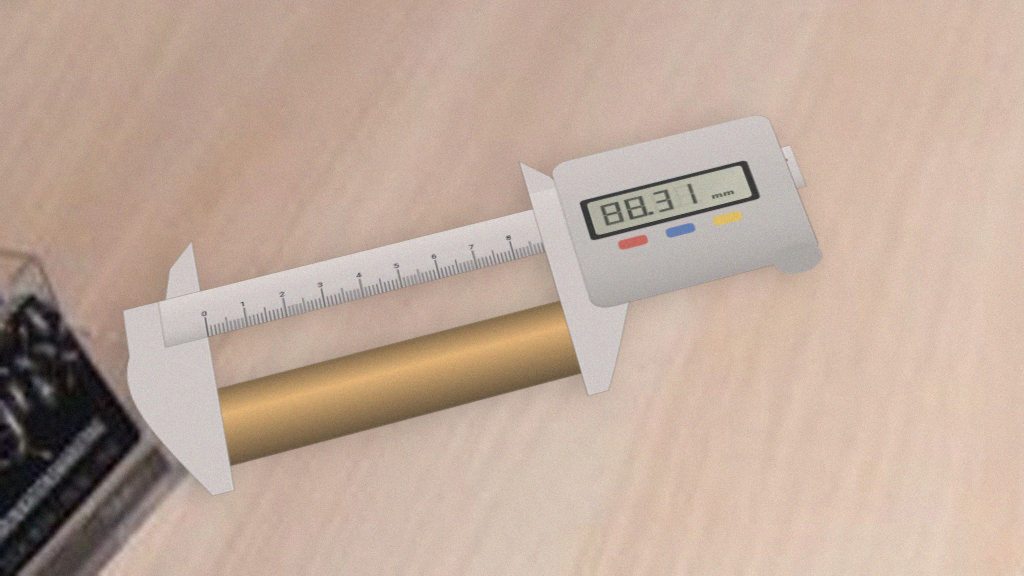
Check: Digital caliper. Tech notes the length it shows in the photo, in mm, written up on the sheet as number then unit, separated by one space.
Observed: 88.31 mm
